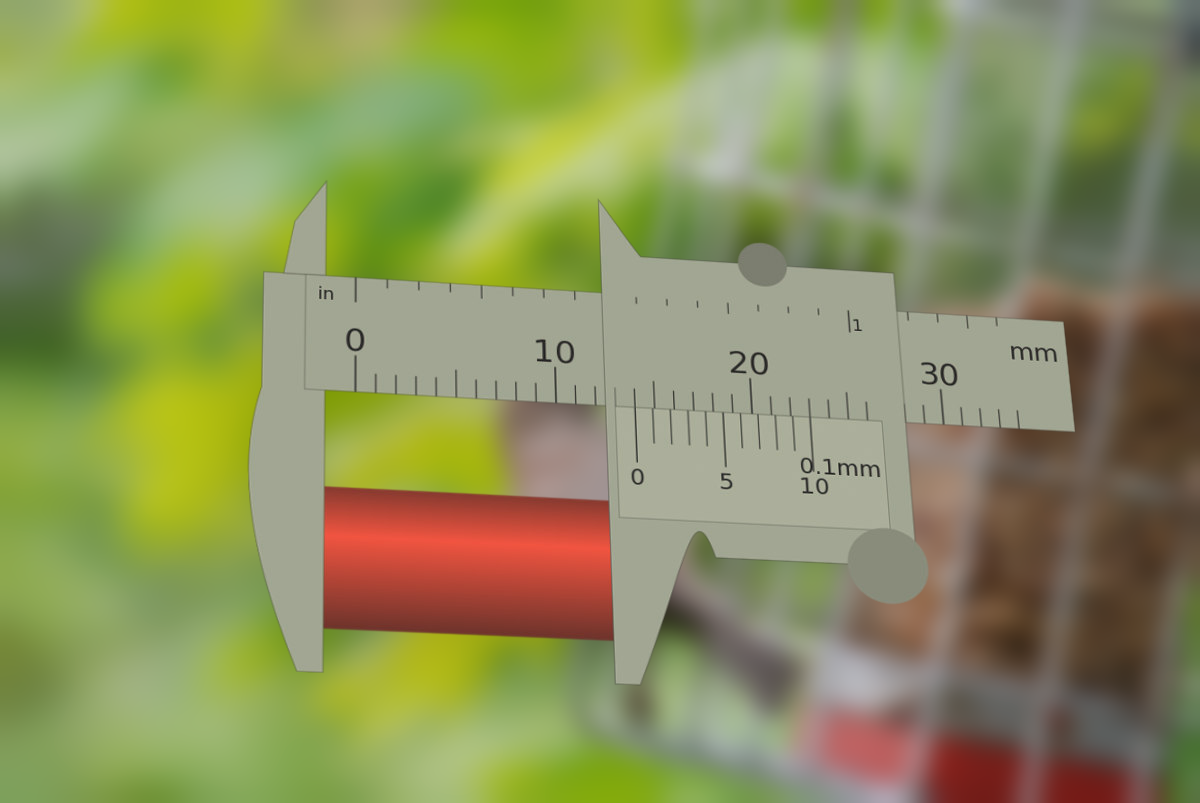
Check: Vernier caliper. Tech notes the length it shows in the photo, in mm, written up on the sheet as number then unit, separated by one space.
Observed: 14.0 mm
